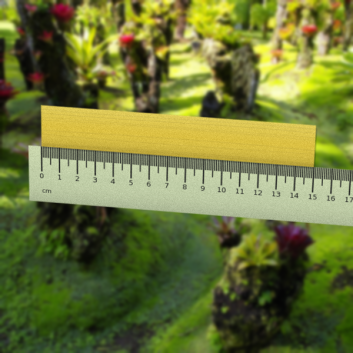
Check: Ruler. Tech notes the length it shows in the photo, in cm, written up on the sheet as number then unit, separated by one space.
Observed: 15 cm
